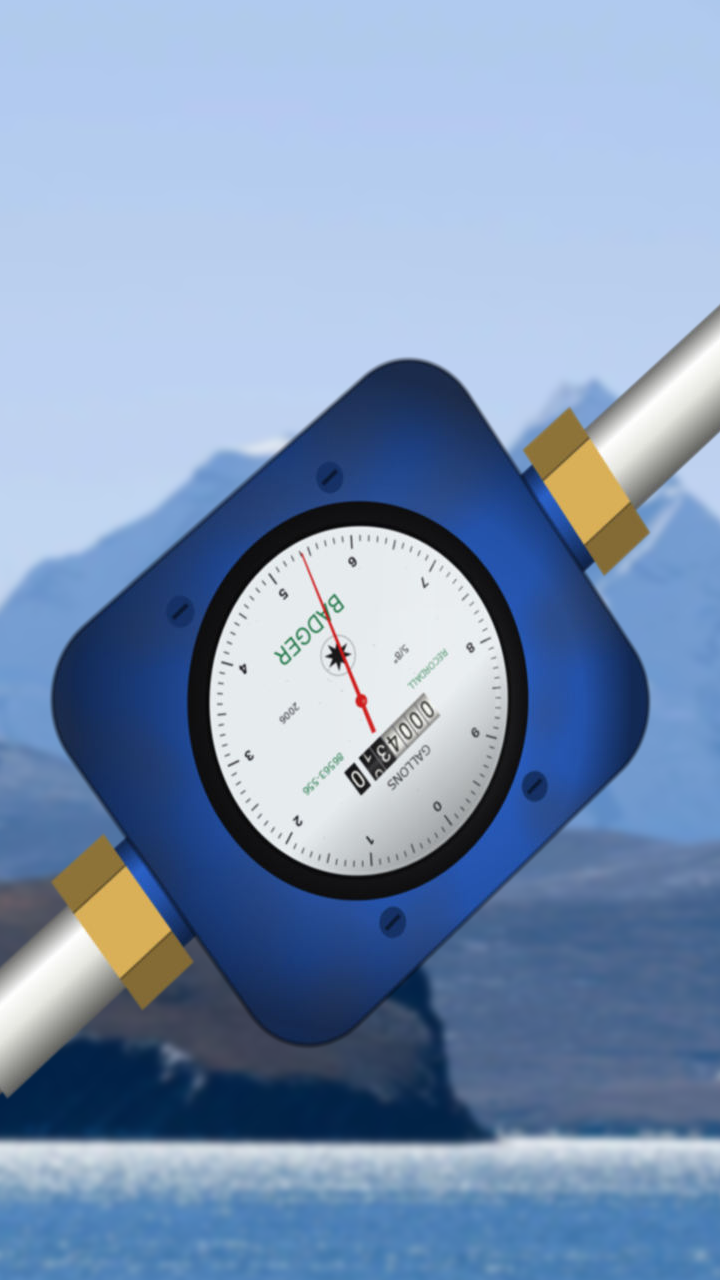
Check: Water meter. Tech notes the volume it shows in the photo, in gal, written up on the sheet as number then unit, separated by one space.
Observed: 4305.4 gal
